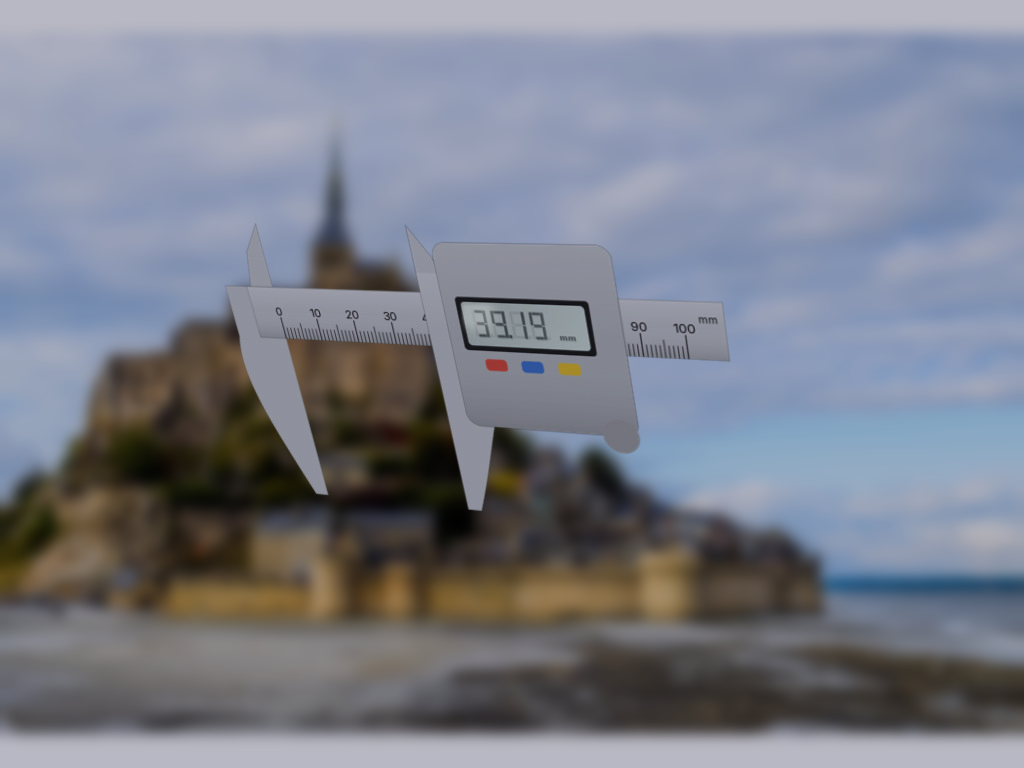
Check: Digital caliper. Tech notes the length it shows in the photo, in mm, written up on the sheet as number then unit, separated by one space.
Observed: 39.19 mm
